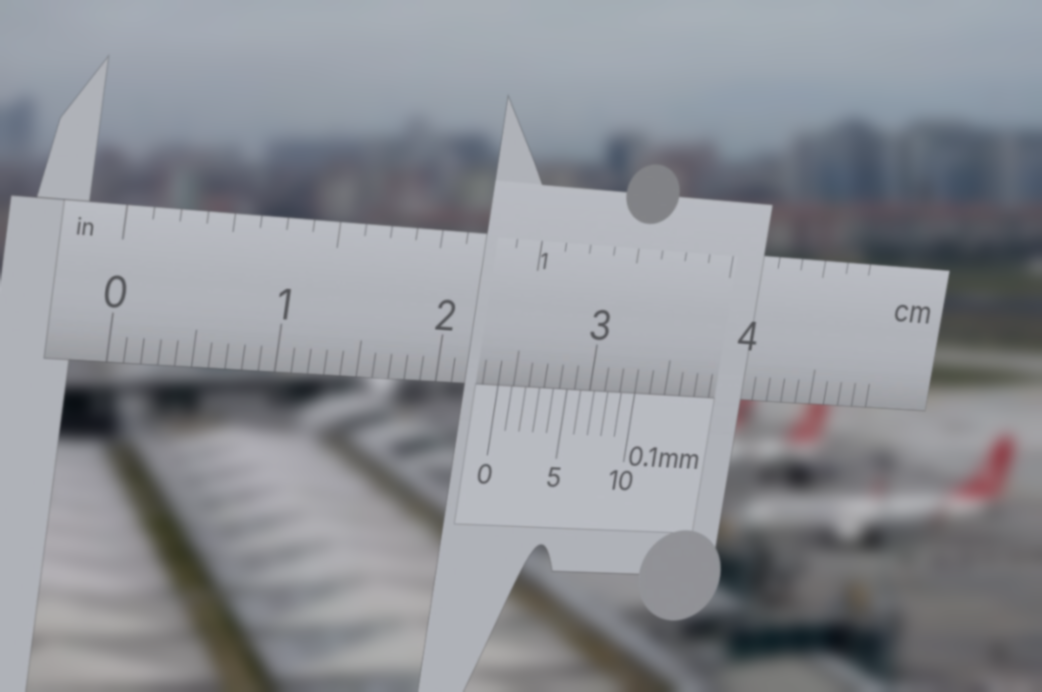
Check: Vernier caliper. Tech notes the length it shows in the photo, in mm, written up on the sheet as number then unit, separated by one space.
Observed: 24.0 mm
